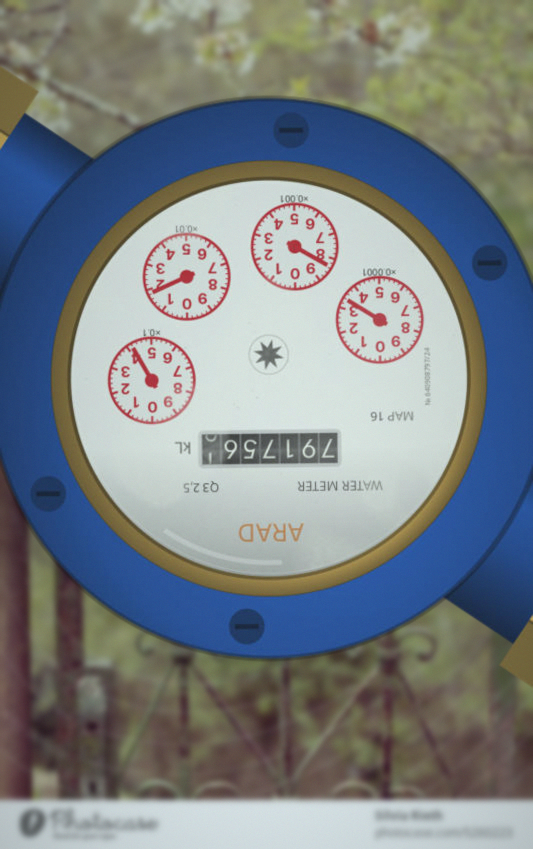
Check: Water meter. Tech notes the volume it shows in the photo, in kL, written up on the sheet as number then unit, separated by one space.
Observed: 7917561.4183 kL
